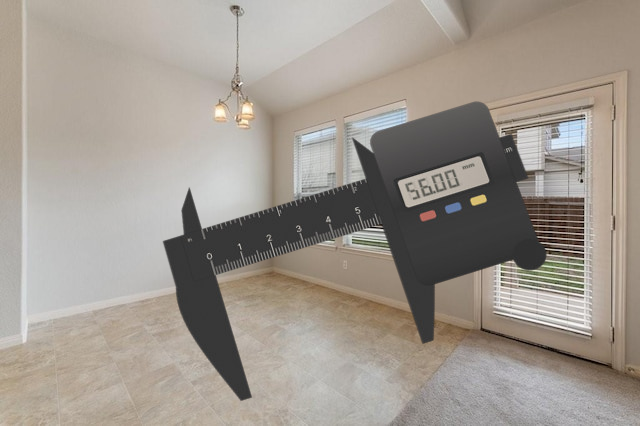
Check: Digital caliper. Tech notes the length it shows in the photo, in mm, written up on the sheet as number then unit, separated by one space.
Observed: 56.00 mm
